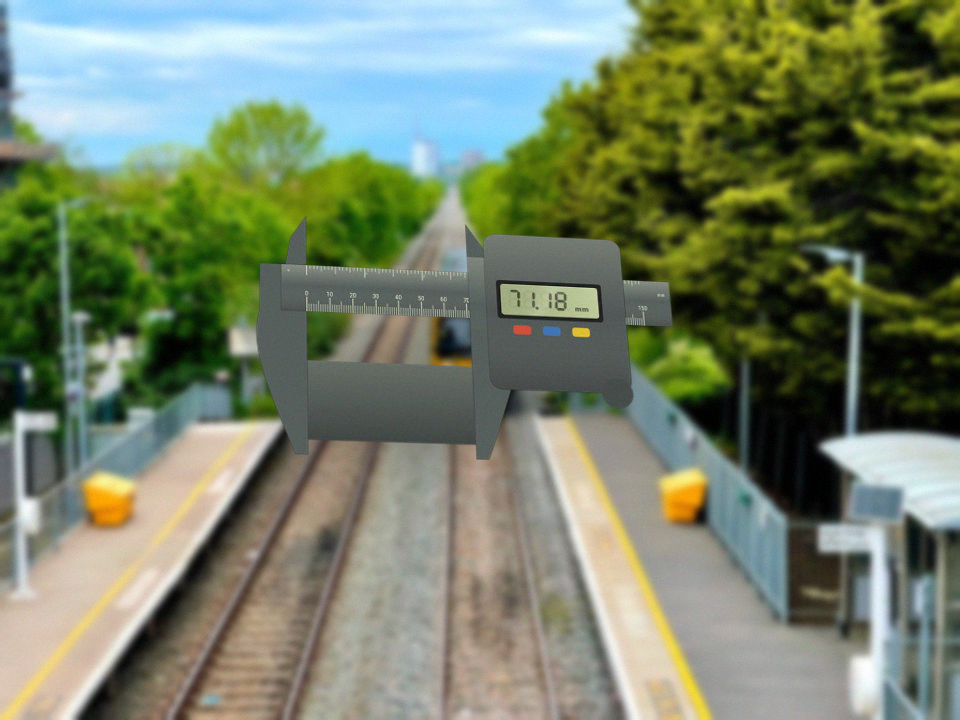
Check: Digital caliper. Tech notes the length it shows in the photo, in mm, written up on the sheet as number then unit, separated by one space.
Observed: 71.18 mm
